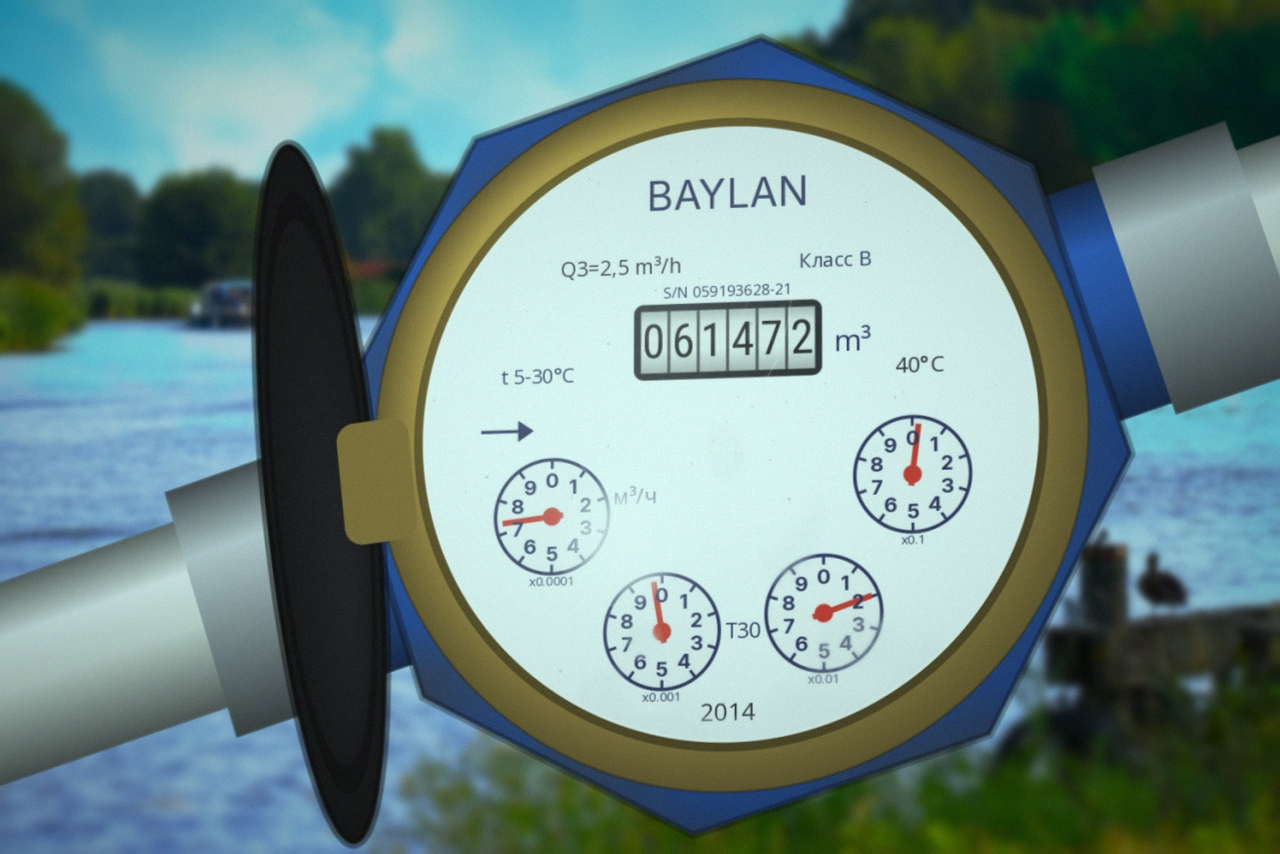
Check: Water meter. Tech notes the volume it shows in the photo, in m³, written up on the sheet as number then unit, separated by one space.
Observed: 61472.0197 m³
